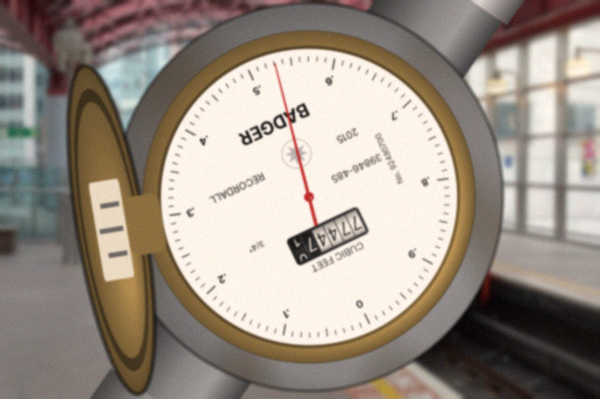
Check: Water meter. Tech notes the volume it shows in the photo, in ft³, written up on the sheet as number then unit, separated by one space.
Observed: 774470.53 ft³
